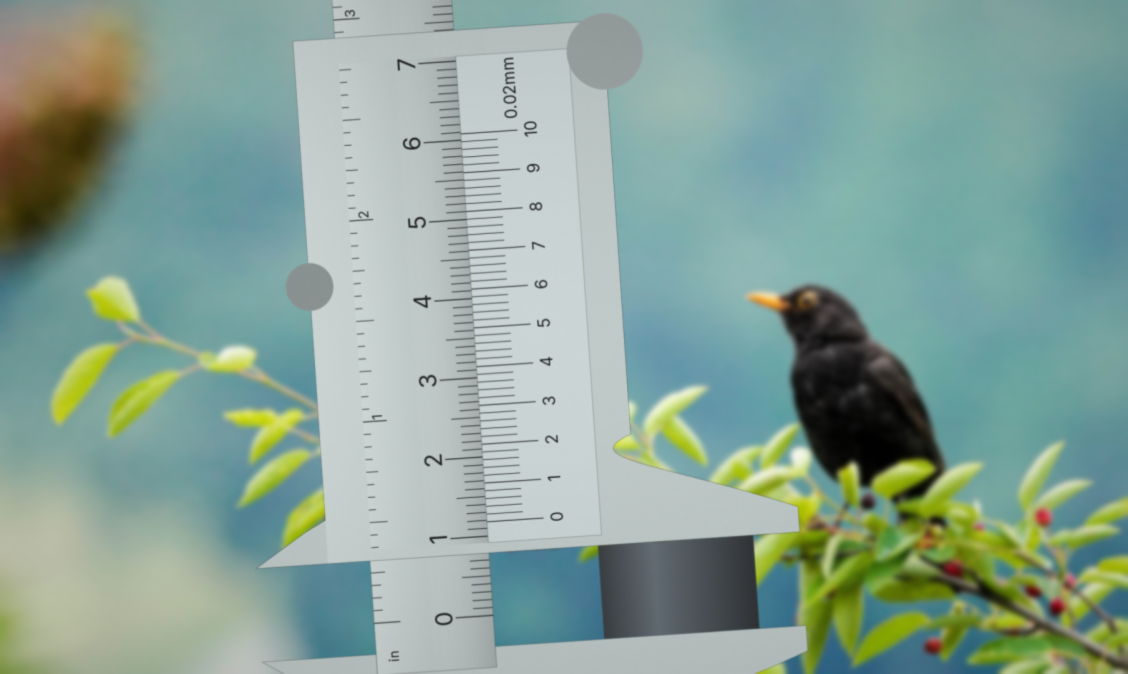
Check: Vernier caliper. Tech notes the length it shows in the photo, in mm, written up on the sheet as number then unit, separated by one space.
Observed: 11.8 mm
